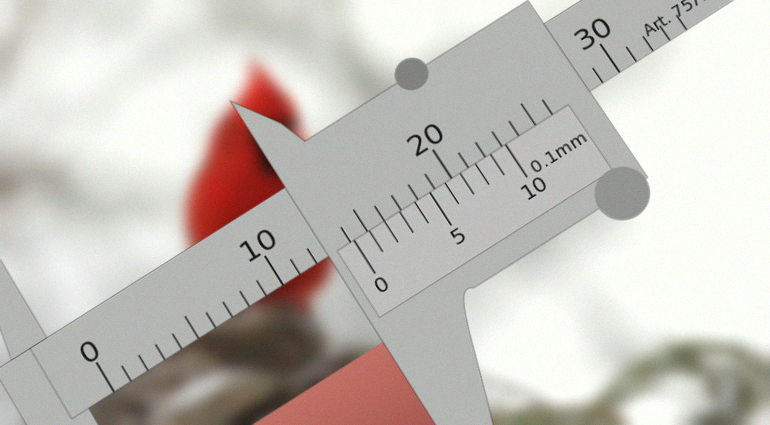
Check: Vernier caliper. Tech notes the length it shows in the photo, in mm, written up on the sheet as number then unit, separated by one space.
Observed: 14.2 mm
